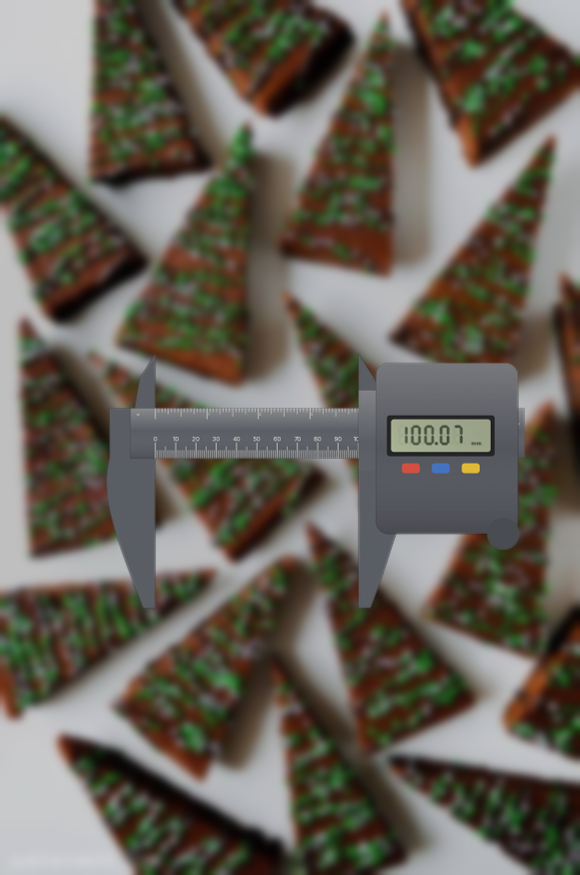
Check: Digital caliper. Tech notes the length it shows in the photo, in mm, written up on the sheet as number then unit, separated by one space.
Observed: 100.07 mm
